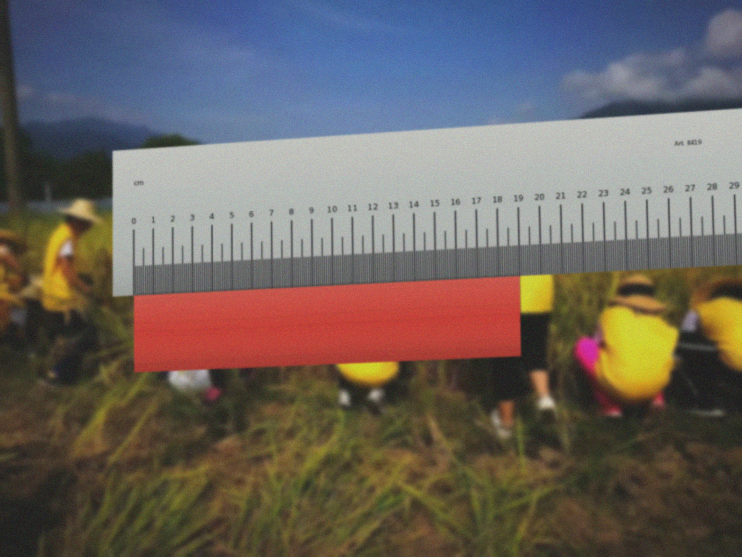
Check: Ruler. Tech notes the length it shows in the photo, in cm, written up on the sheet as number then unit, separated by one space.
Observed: 19 cm
